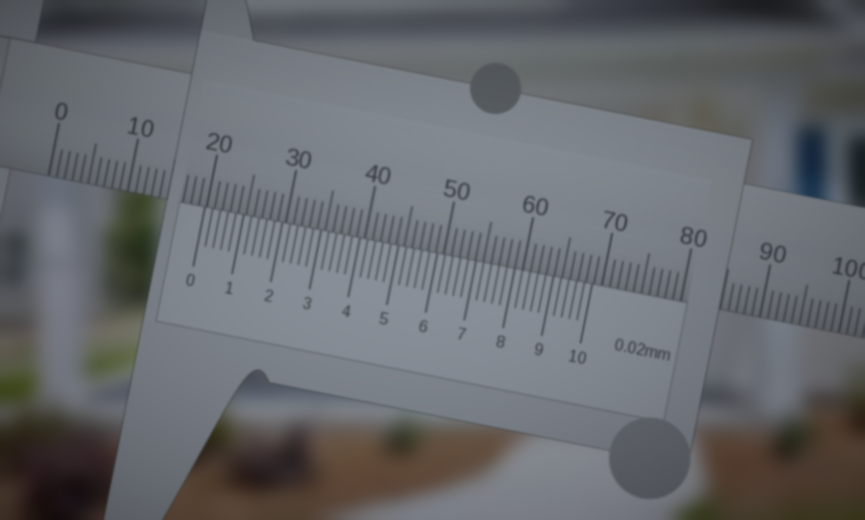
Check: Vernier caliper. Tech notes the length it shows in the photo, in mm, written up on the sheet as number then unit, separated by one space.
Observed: 19.8 mm
